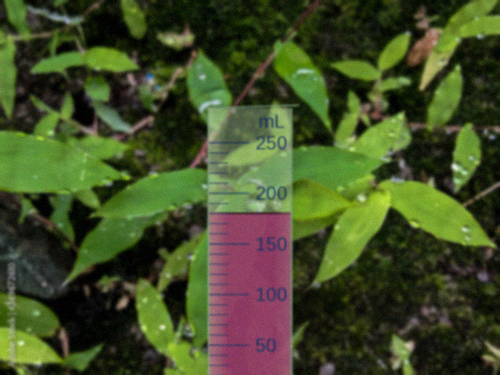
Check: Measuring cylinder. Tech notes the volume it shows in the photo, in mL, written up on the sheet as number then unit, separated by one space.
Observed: 180 mL
